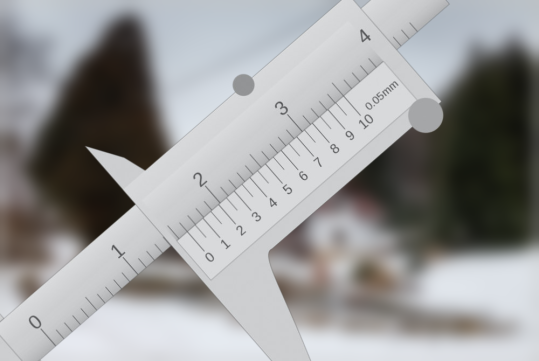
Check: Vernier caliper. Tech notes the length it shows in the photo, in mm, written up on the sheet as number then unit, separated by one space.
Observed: 16.0 mm
